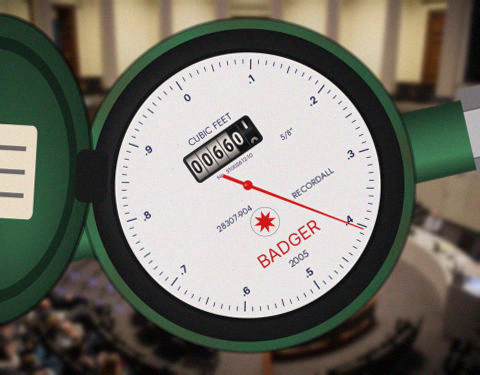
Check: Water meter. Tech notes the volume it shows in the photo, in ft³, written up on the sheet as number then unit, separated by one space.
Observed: 6601.40 ft³
